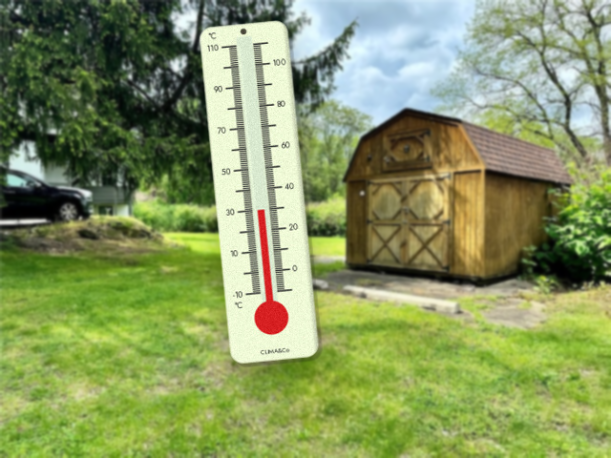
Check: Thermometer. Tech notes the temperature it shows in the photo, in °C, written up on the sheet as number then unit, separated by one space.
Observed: 30 °C
